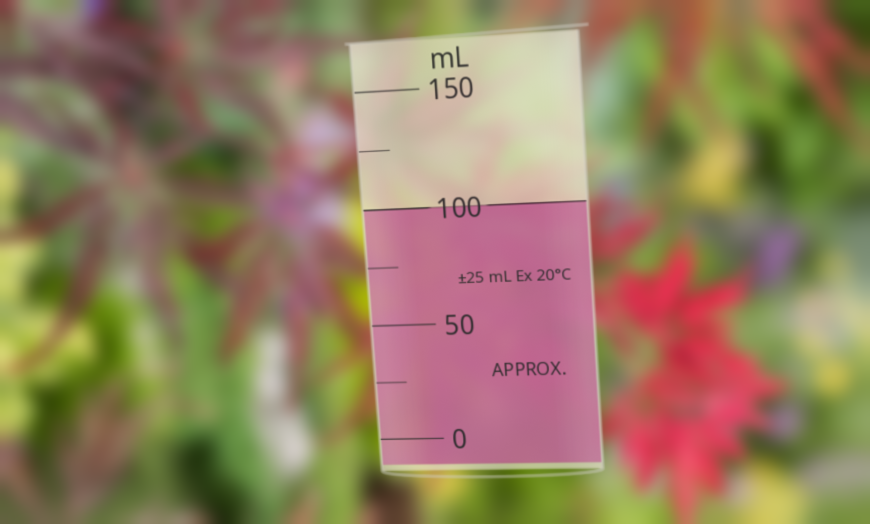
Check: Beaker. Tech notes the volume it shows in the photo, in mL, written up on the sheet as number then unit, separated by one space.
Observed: 100 mL
